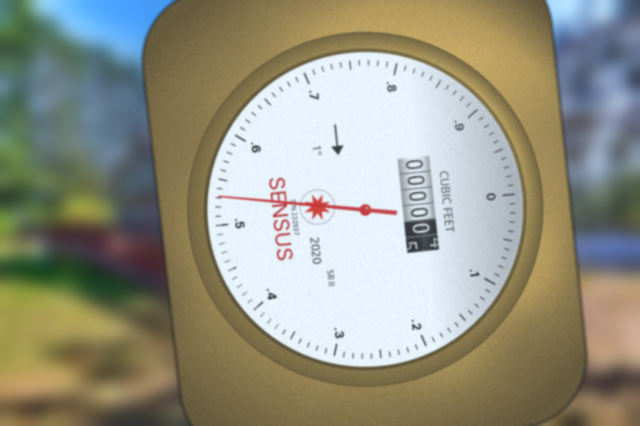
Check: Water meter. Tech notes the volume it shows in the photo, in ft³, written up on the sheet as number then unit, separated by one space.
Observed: 4.53 ft³
